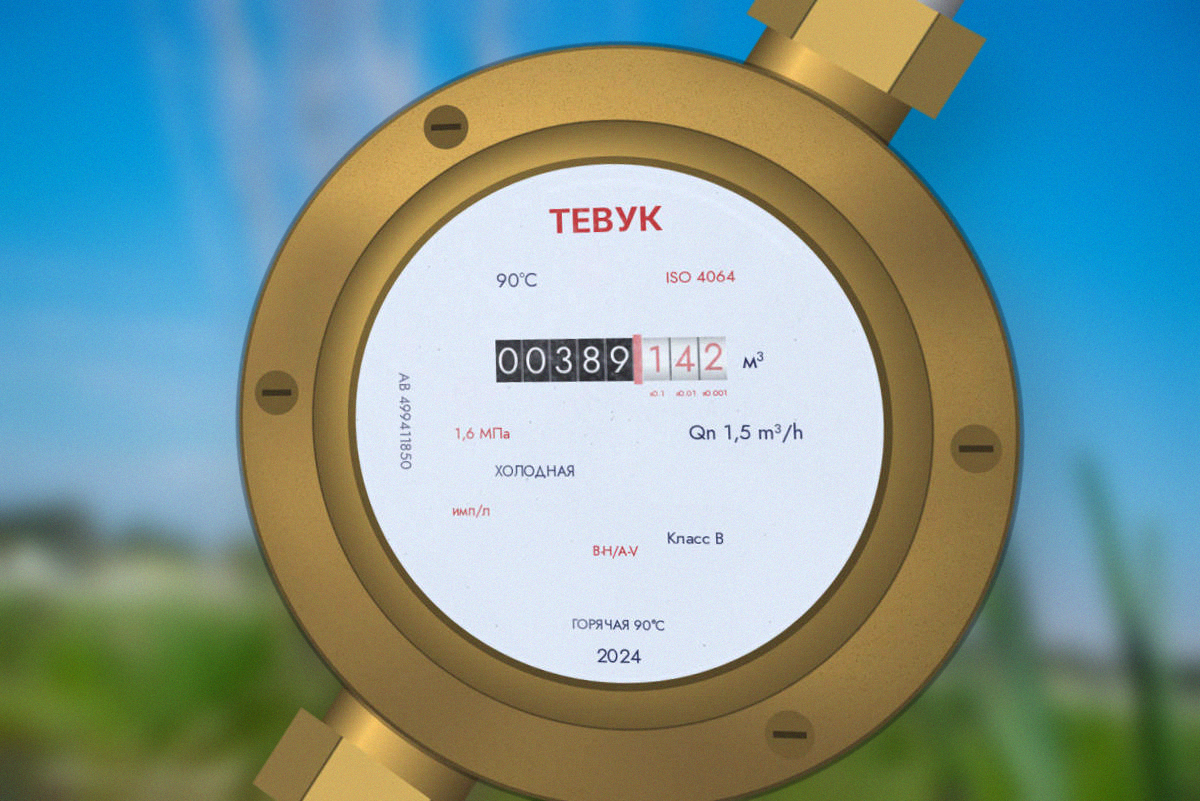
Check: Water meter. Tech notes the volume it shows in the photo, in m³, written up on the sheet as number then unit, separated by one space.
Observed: 389.142 m³
